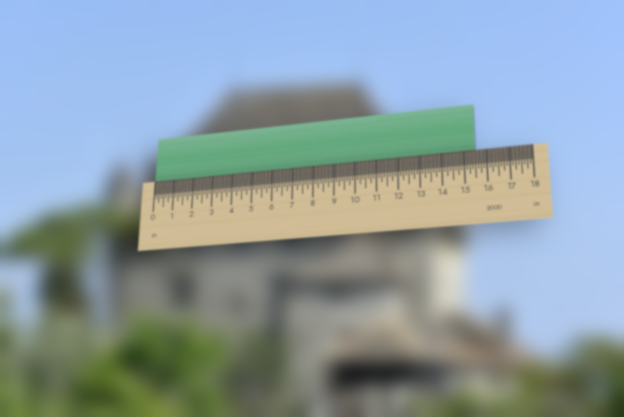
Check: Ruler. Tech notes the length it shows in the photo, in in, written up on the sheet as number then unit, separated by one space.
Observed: 15.5 in
